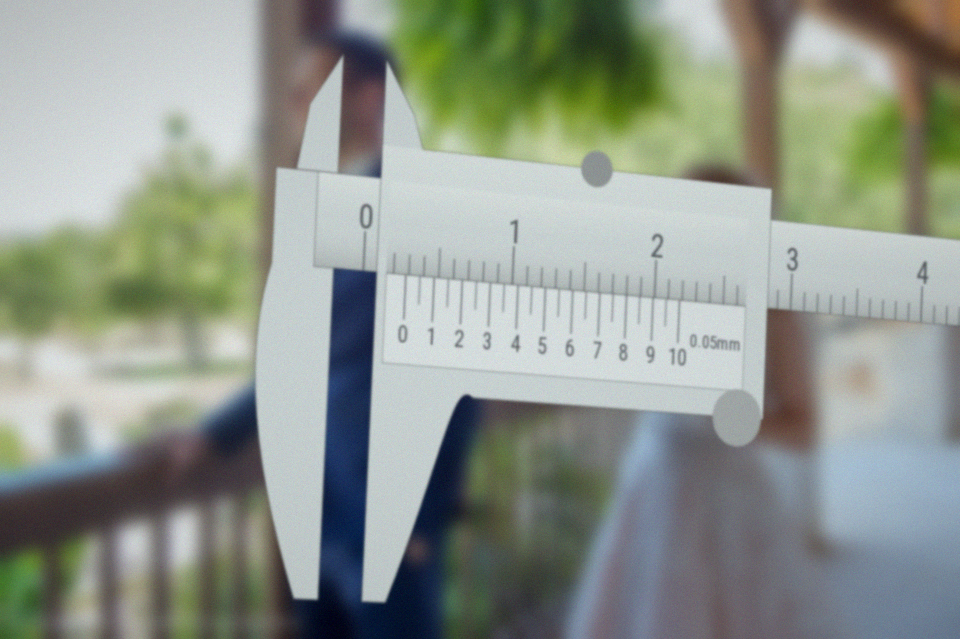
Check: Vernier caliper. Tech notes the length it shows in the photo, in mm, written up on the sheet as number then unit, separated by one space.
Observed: 2.8 mm
